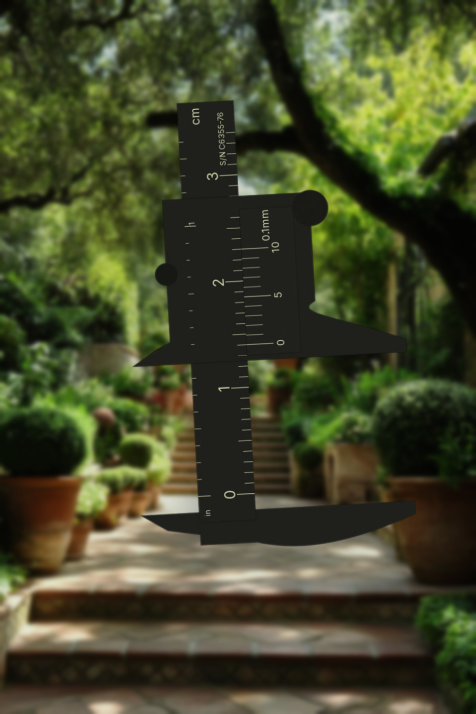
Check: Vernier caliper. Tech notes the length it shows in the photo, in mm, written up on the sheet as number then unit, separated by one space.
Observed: 14.0 mm
